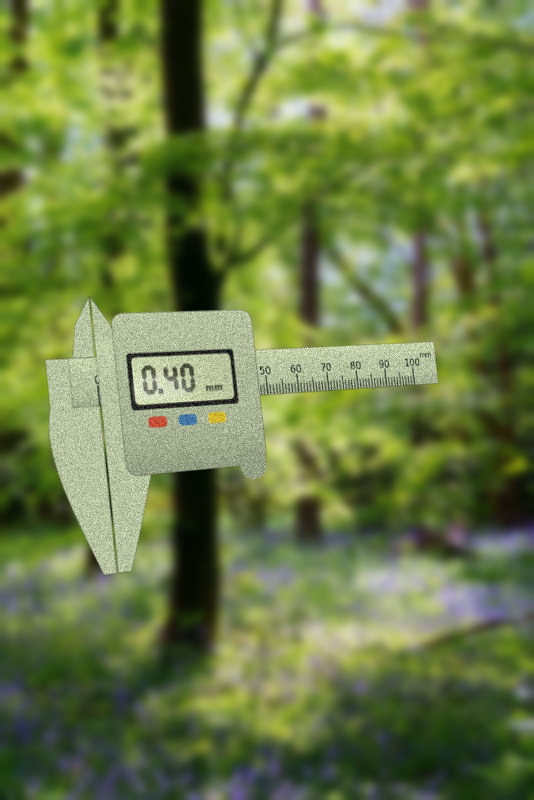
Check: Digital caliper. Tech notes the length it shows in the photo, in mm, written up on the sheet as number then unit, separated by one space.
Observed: 0.40 mm
